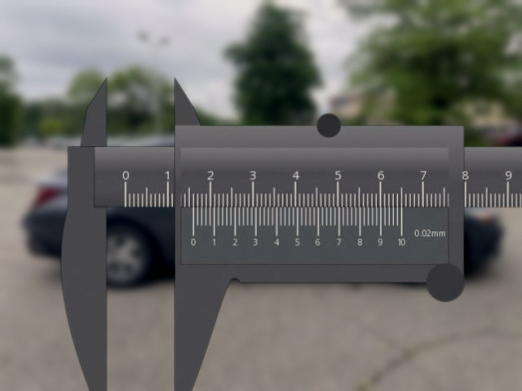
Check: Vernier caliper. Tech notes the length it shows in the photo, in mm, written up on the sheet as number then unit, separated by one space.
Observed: 16.0 mm
